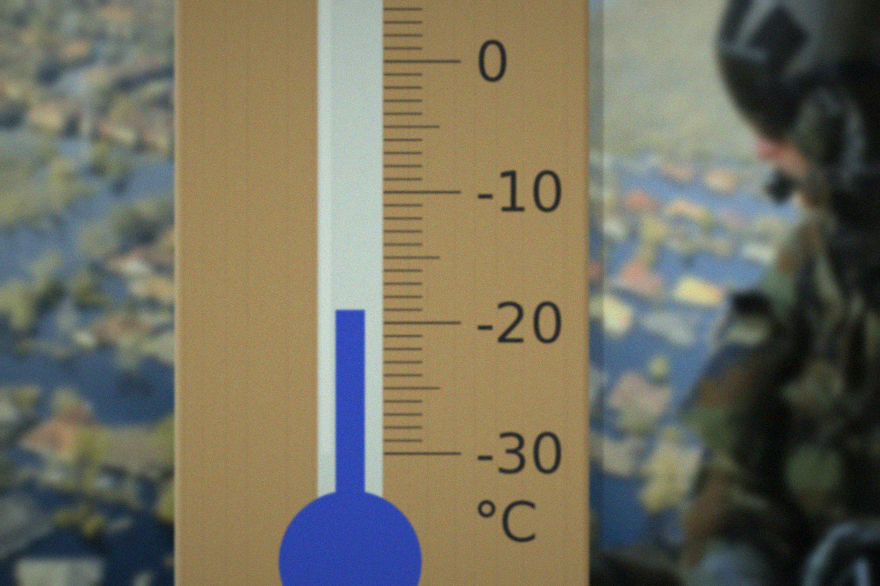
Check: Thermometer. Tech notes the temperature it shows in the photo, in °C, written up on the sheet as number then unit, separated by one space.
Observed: -19 °C
